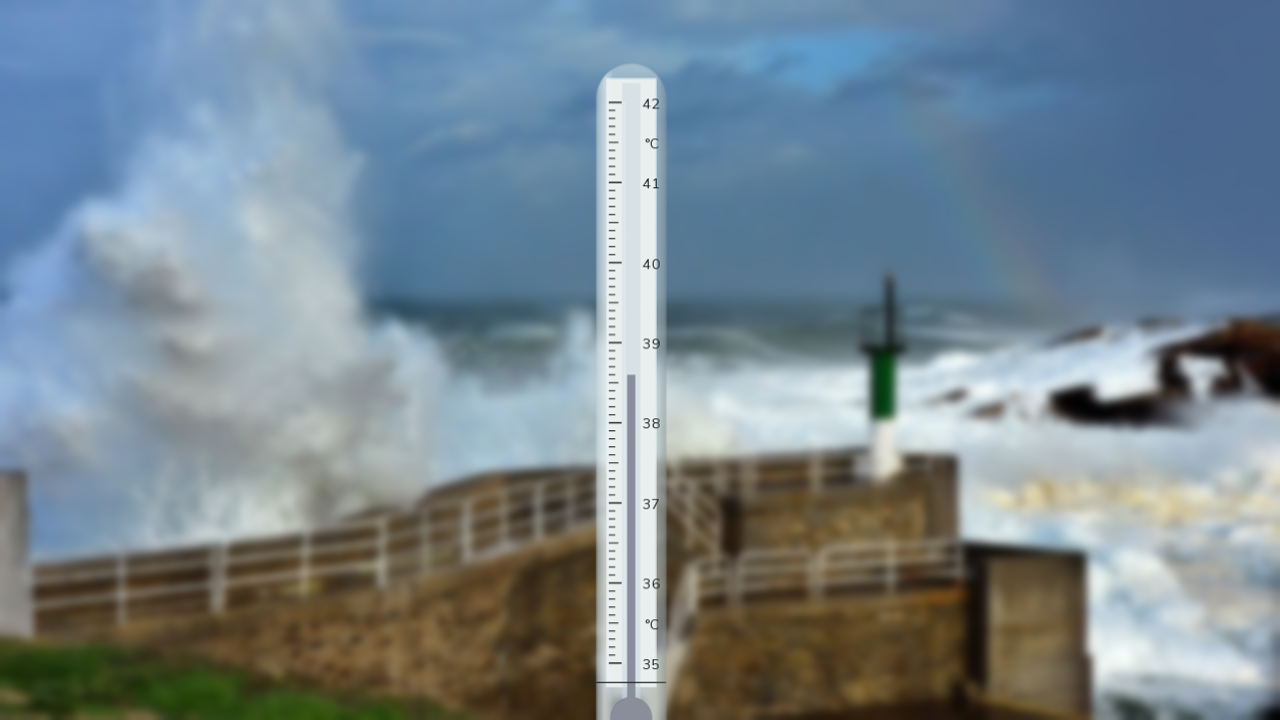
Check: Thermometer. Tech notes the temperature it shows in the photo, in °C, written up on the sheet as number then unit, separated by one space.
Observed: 38.6 °C
